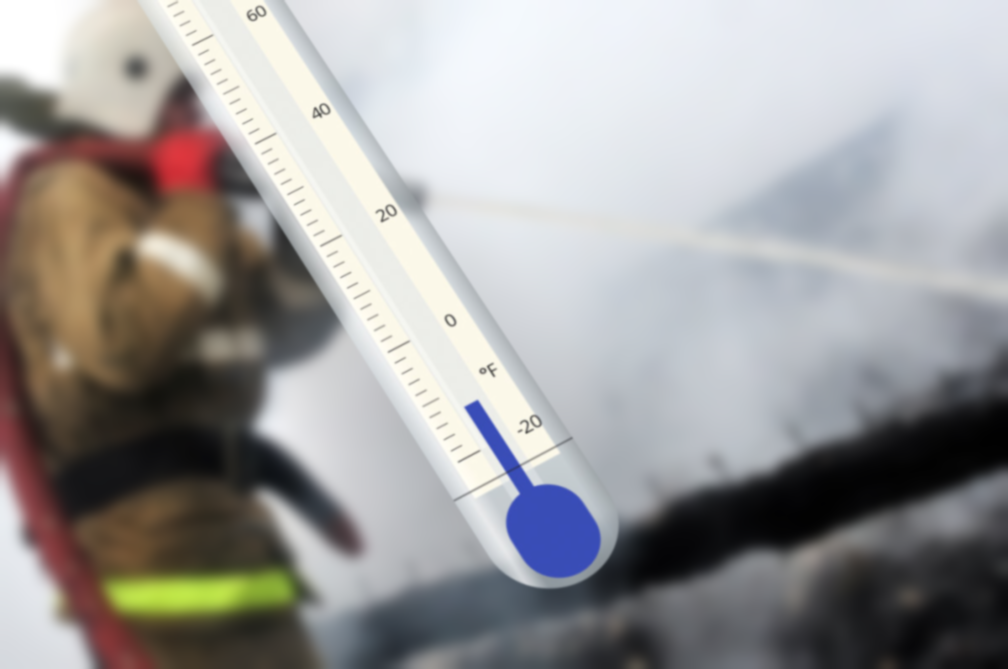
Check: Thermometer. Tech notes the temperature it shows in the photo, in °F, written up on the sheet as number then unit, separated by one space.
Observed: -13 °F
